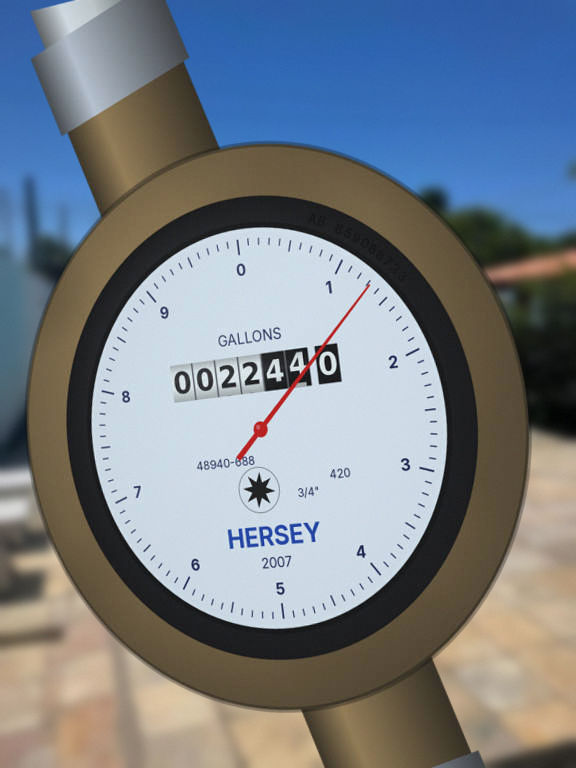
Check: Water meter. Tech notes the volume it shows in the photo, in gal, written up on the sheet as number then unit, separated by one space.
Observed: 22441.3 gal
